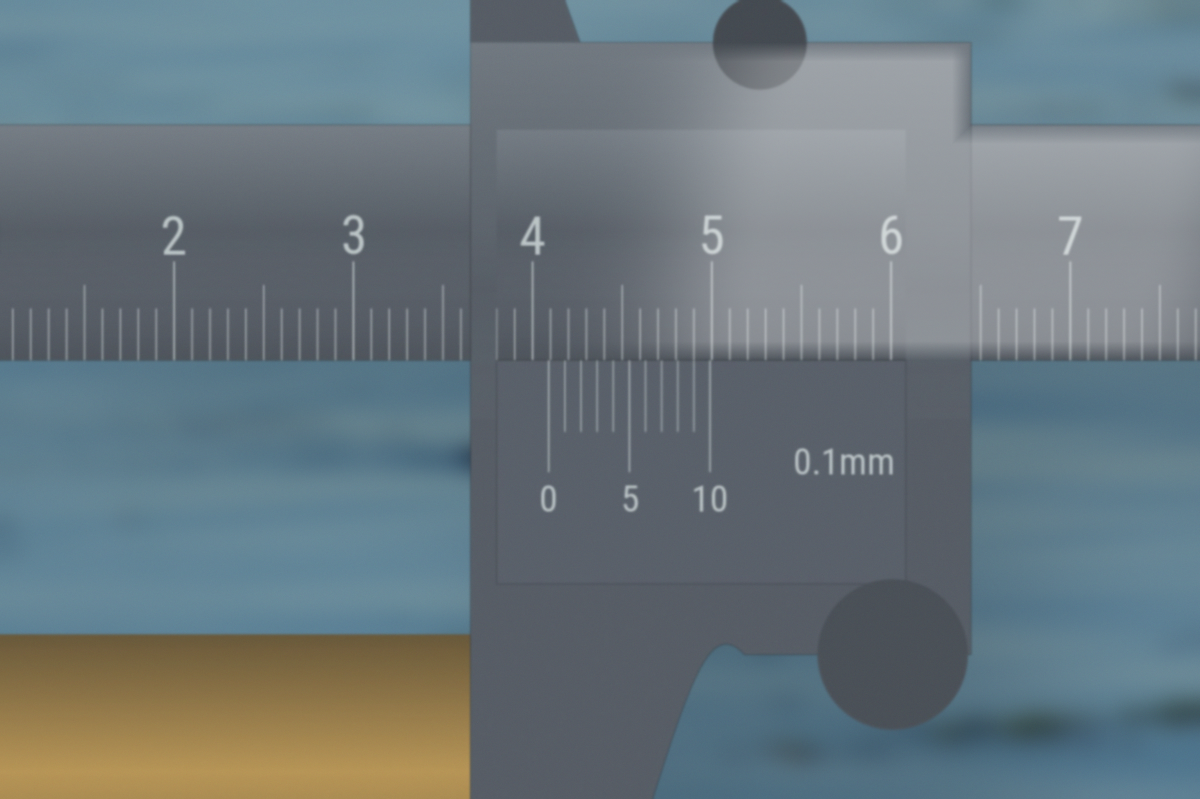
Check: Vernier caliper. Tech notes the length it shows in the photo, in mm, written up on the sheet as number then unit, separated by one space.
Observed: 40.9 mm
